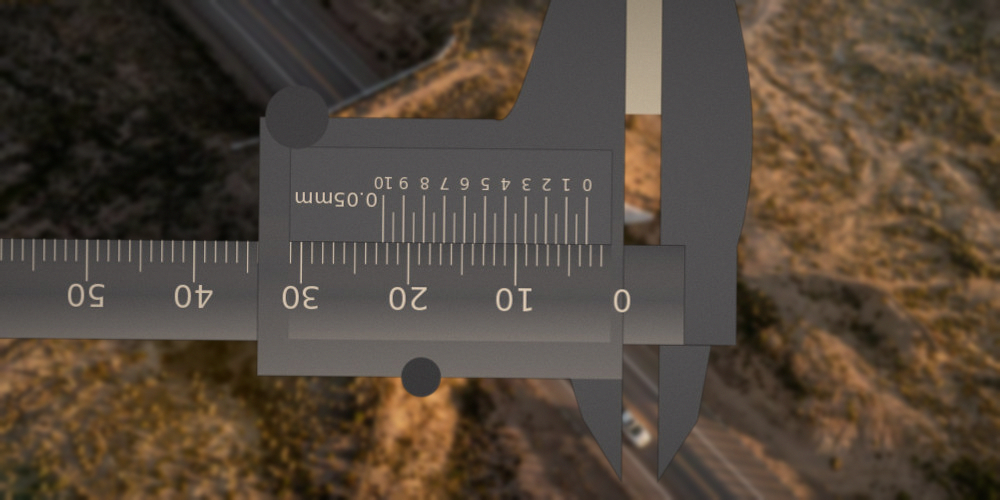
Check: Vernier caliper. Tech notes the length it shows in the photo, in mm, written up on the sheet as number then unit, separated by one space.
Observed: 3.4 mm
